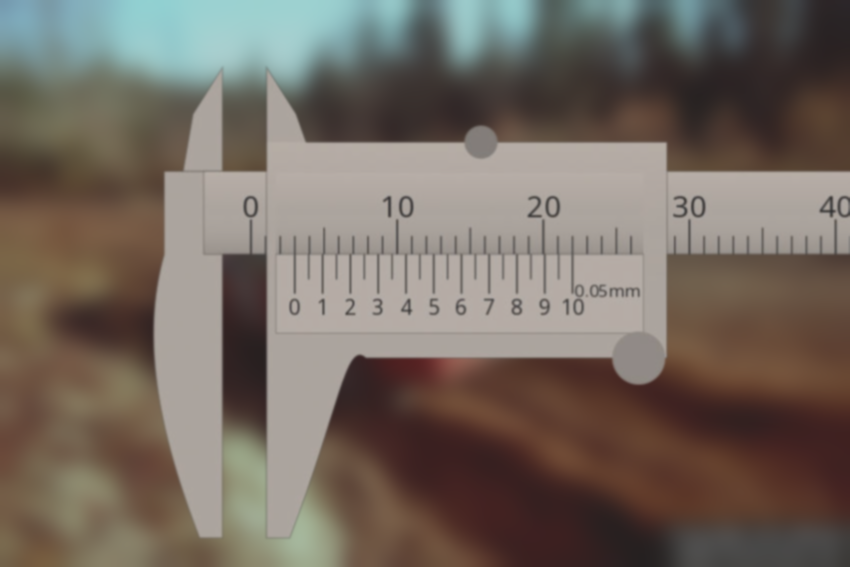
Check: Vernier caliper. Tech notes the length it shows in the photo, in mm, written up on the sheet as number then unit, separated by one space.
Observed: 3.0 mm
